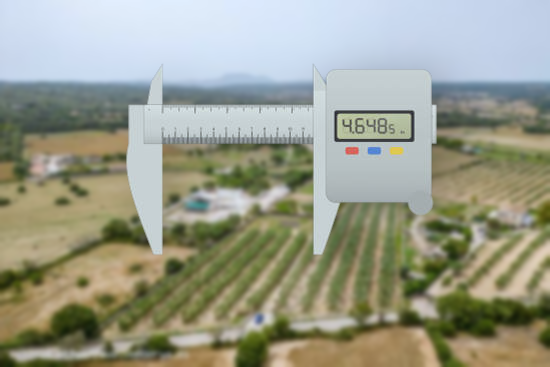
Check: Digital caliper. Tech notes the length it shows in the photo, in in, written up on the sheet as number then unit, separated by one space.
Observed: 4.6485 in
